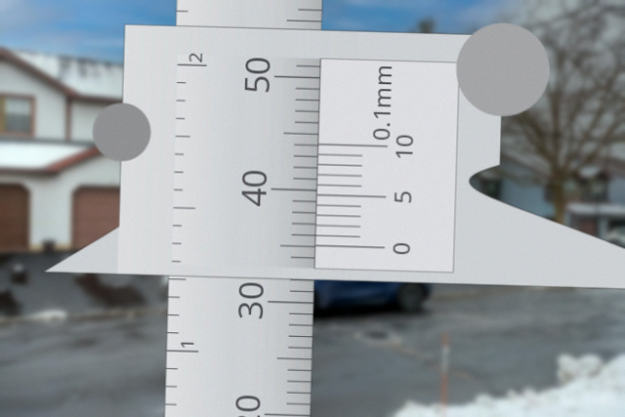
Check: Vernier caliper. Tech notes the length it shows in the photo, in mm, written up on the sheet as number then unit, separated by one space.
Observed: 35.1 mm
